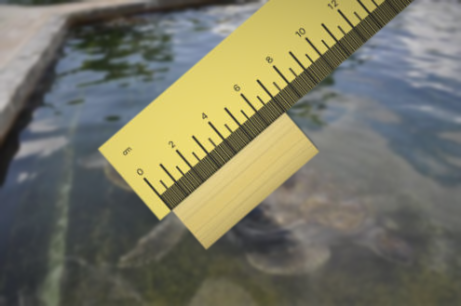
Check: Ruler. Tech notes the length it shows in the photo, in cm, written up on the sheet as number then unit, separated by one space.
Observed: 7 cm
